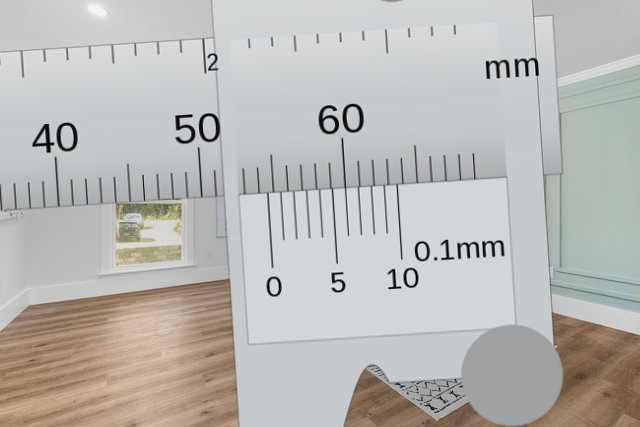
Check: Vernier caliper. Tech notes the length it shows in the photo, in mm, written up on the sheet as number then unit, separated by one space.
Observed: 54.6 mm
